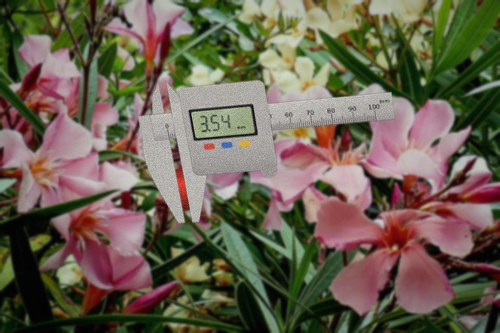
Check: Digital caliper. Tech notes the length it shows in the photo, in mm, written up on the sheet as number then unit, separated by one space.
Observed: 3.54 mm
